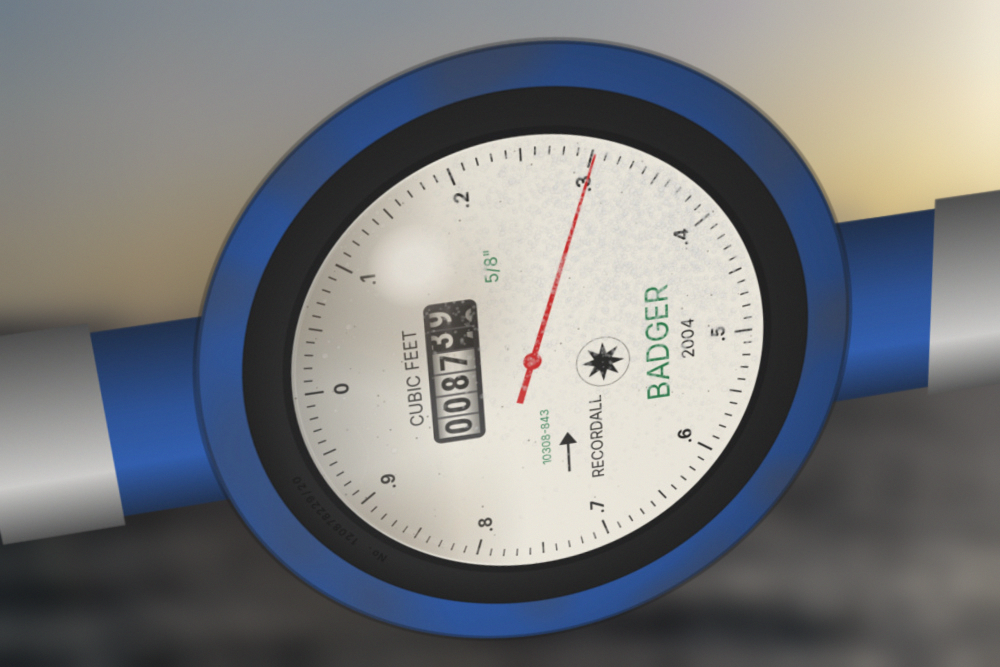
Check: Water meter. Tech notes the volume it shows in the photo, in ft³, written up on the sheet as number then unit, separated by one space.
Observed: 8739.30 ft³
